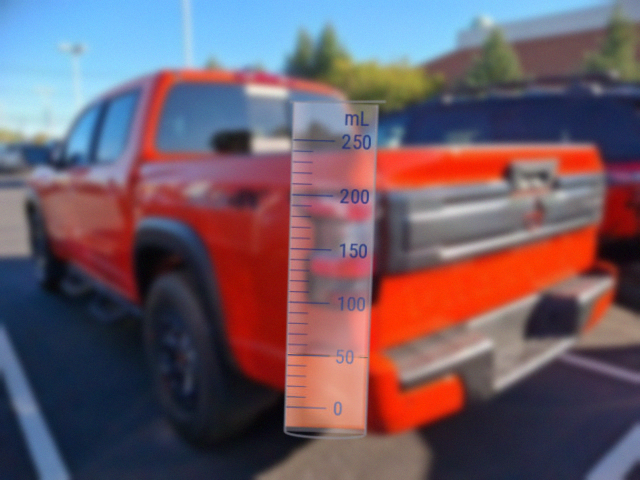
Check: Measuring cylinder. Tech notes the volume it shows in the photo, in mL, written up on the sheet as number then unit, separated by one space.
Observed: 50 mL
